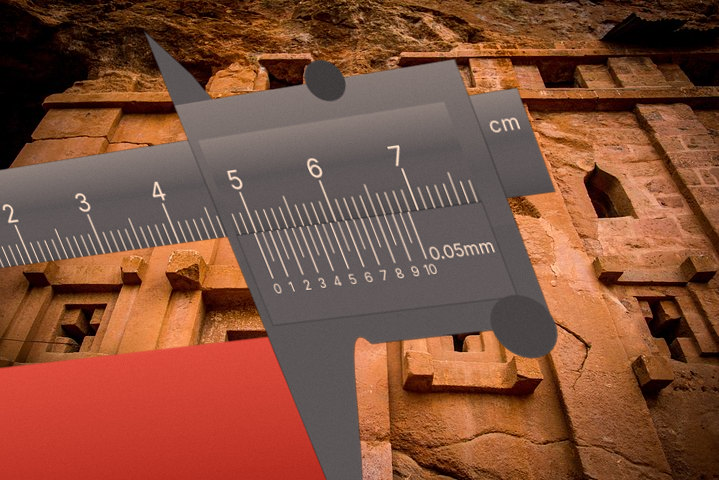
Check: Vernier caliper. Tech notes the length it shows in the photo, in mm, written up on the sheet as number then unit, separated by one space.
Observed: 49.8 mm
